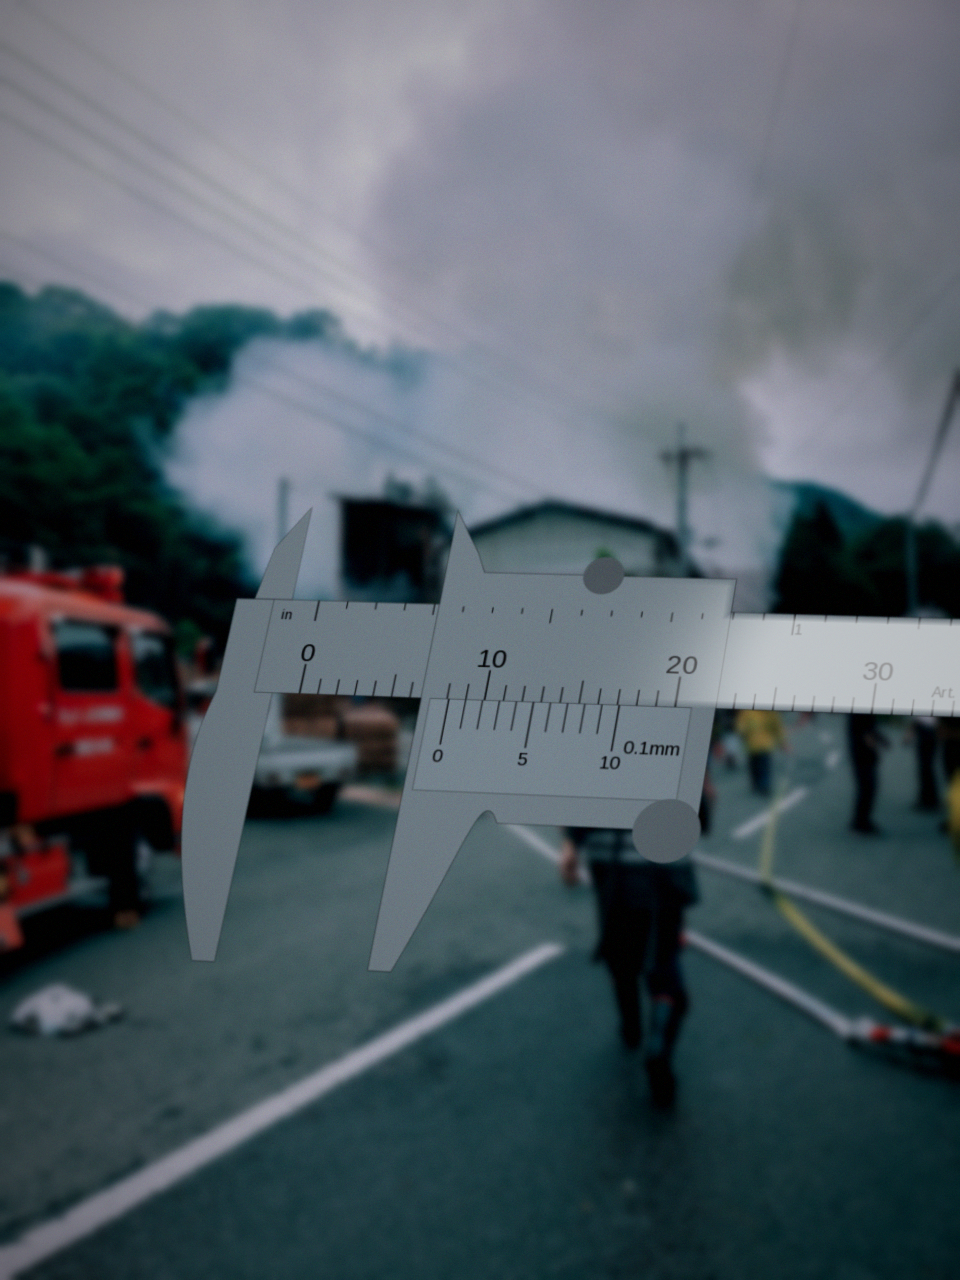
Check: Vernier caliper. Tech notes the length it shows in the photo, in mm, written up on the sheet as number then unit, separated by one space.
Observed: 8.1 mm
